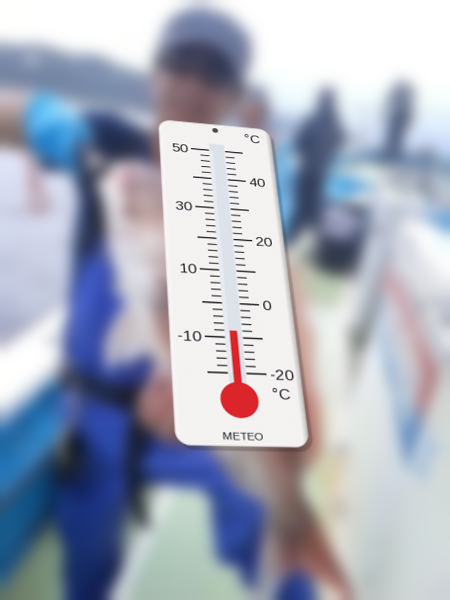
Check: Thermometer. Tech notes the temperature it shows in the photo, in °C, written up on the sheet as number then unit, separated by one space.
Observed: -8 °C
